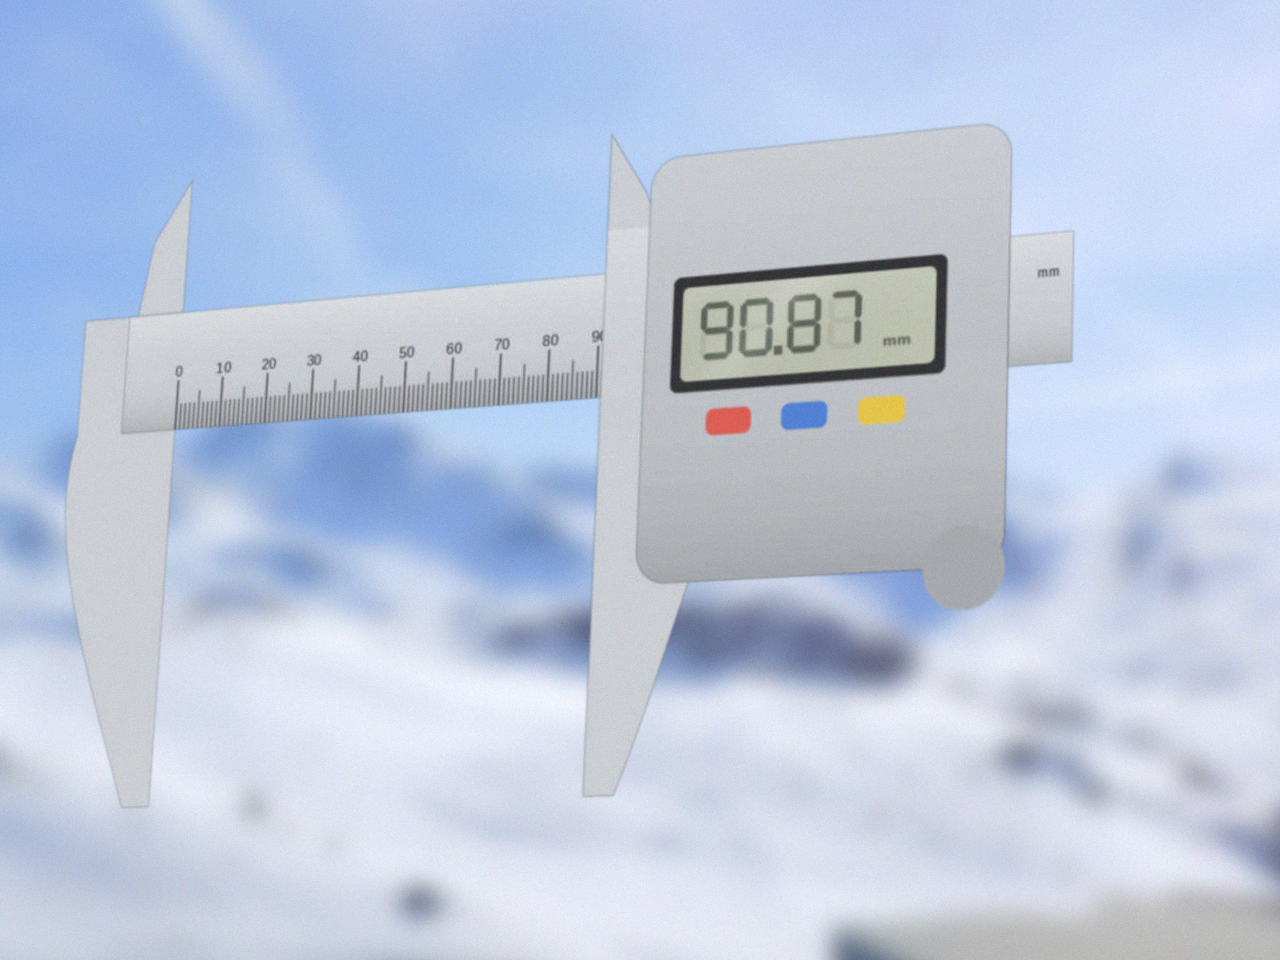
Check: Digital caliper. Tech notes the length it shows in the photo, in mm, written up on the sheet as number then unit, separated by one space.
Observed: 90.87 mm
